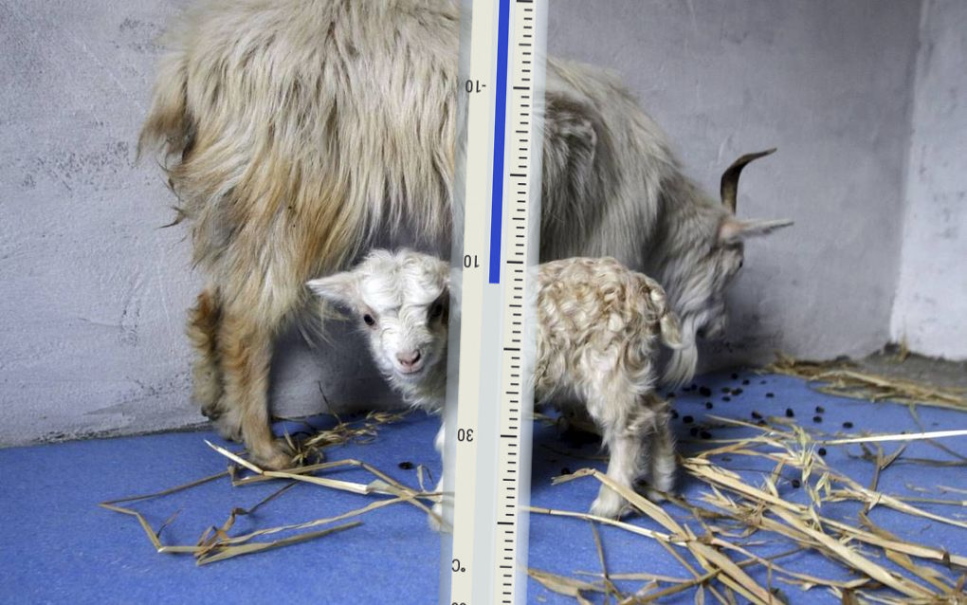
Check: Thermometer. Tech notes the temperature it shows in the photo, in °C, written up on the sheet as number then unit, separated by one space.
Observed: 12.5 °C
